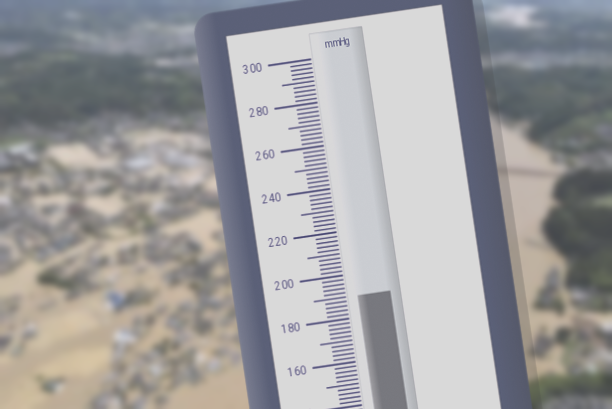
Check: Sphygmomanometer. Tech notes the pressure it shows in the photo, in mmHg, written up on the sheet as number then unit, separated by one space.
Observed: 190 mmHg
